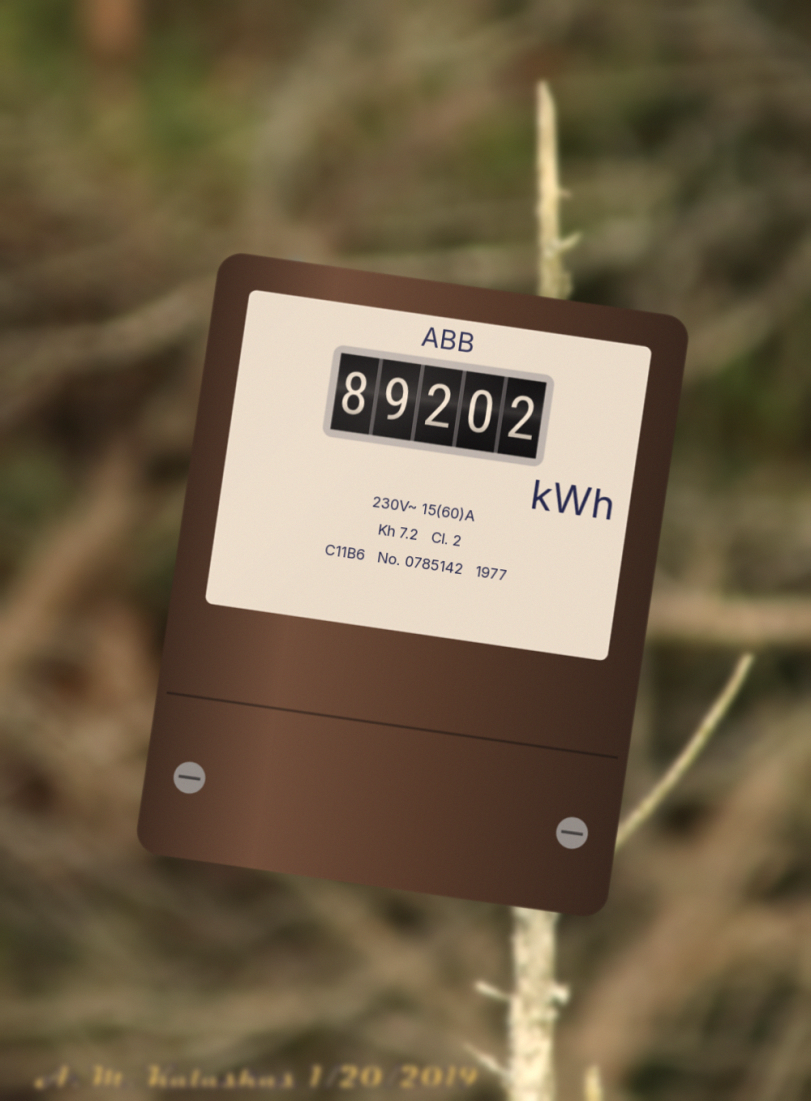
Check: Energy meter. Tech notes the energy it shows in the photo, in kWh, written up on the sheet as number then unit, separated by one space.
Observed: 89202 kWh
